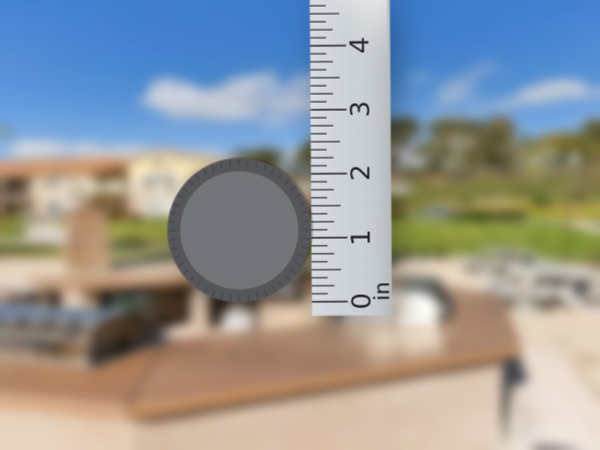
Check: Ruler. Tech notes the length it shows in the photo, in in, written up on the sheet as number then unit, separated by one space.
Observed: 2.25 in
